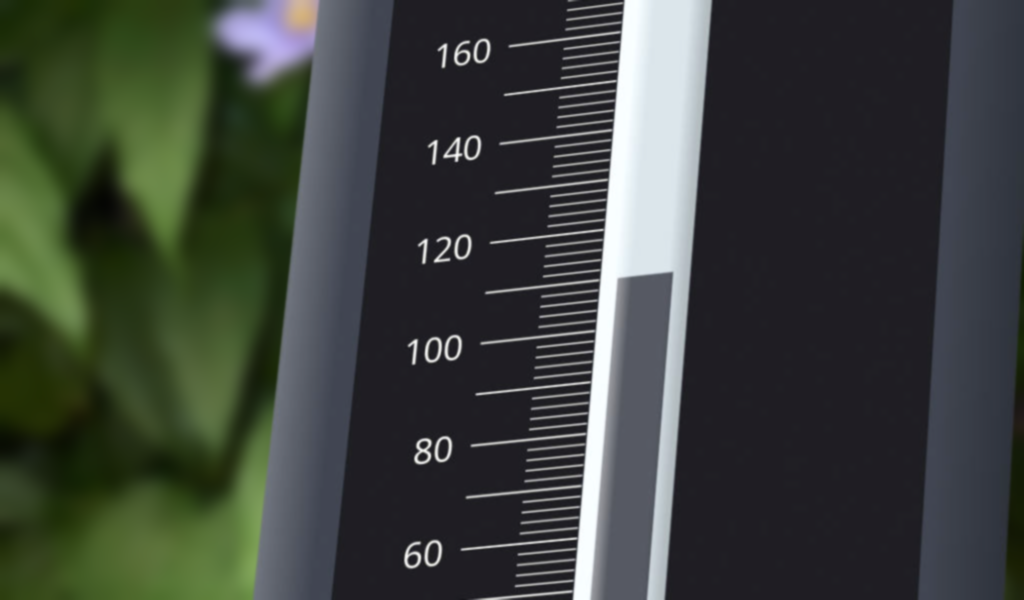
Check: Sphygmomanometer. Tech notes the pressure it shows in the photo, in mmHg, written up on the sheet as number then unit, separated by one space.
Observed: 110 mmHg
